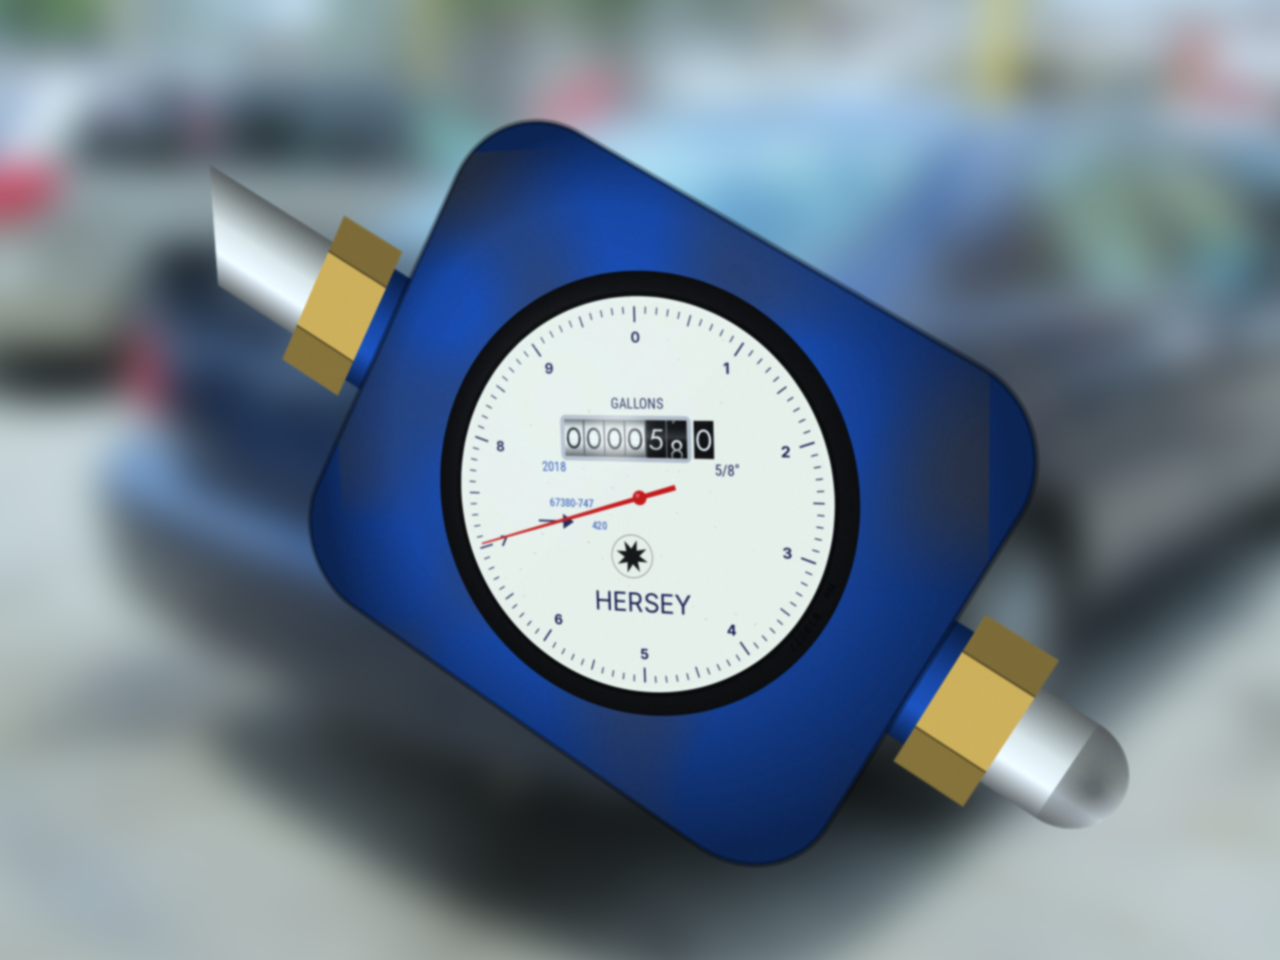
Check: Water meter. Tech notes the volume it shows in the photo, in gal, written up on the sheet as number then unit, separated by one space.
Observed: 577.0 gal
